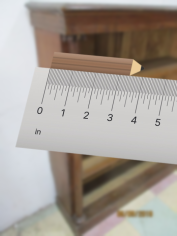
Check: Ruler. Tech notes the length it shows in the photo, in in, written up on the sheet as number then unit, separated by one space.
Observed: 4 in
